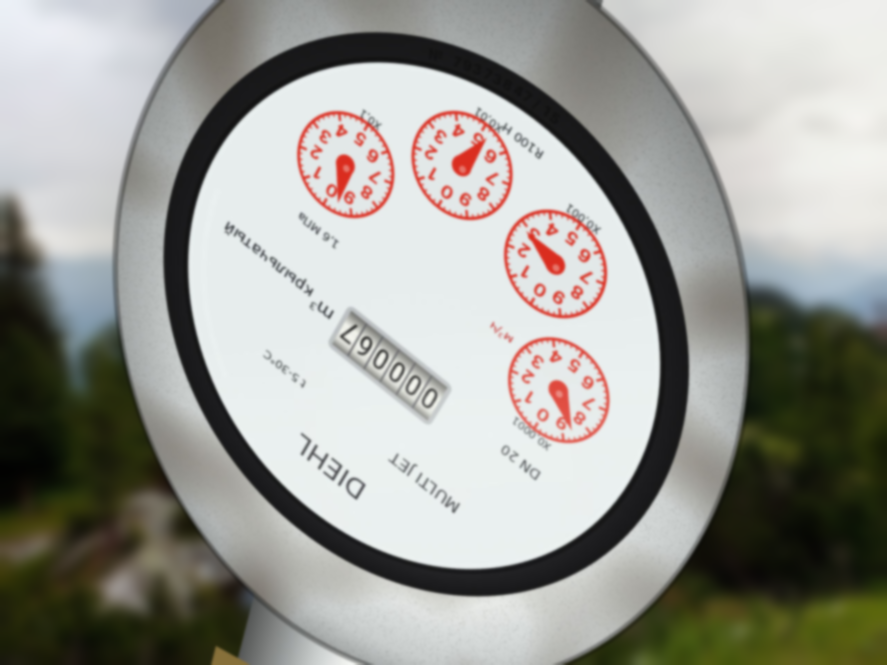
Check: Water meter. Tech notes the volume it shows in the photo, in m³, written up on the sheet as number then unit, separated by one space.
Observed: 66.9528 m³
